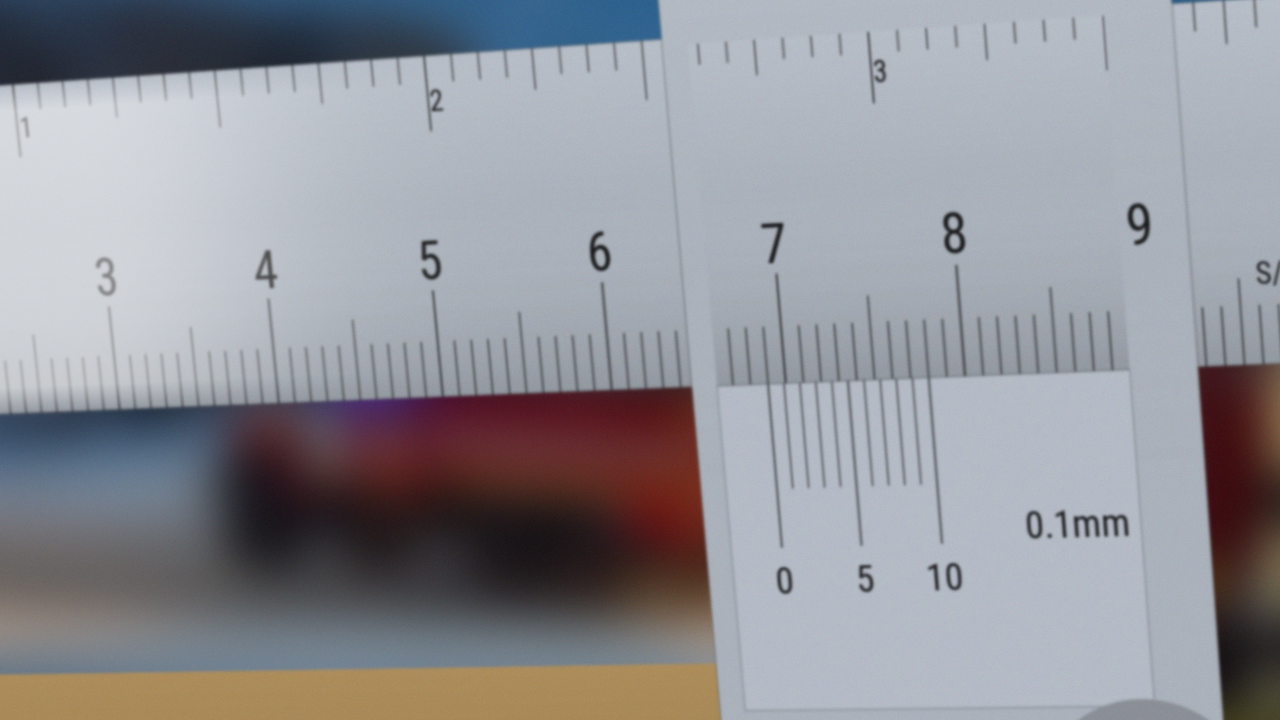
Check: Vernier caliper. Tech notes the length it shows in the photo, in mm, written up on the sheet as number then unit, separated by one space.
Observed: 69.0 mm
